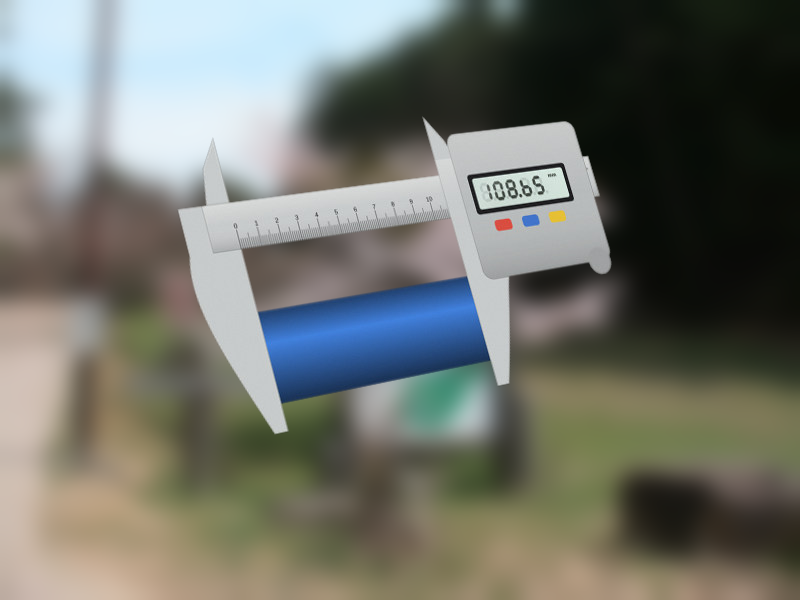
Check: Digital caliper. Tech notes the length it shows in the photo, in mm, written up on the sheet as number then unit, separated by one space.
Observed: 108.65 mm
